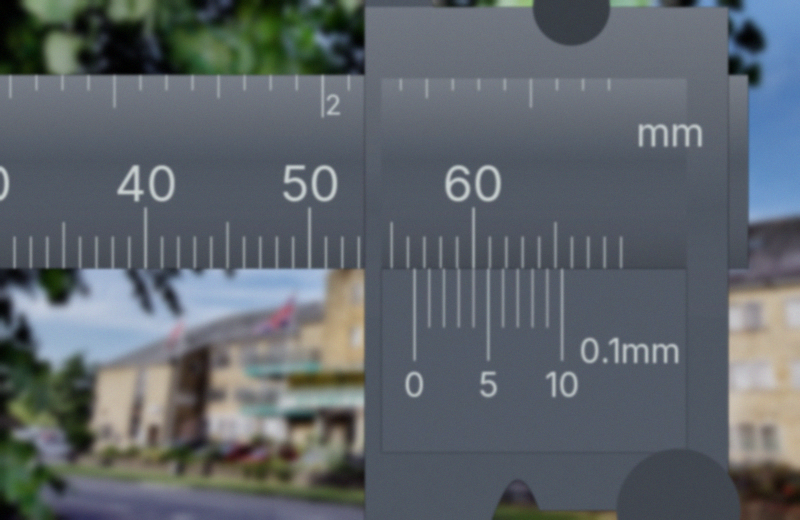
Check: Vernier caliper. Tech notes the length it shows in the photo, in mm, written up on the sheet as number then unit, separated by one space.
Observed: 56.4 mm
